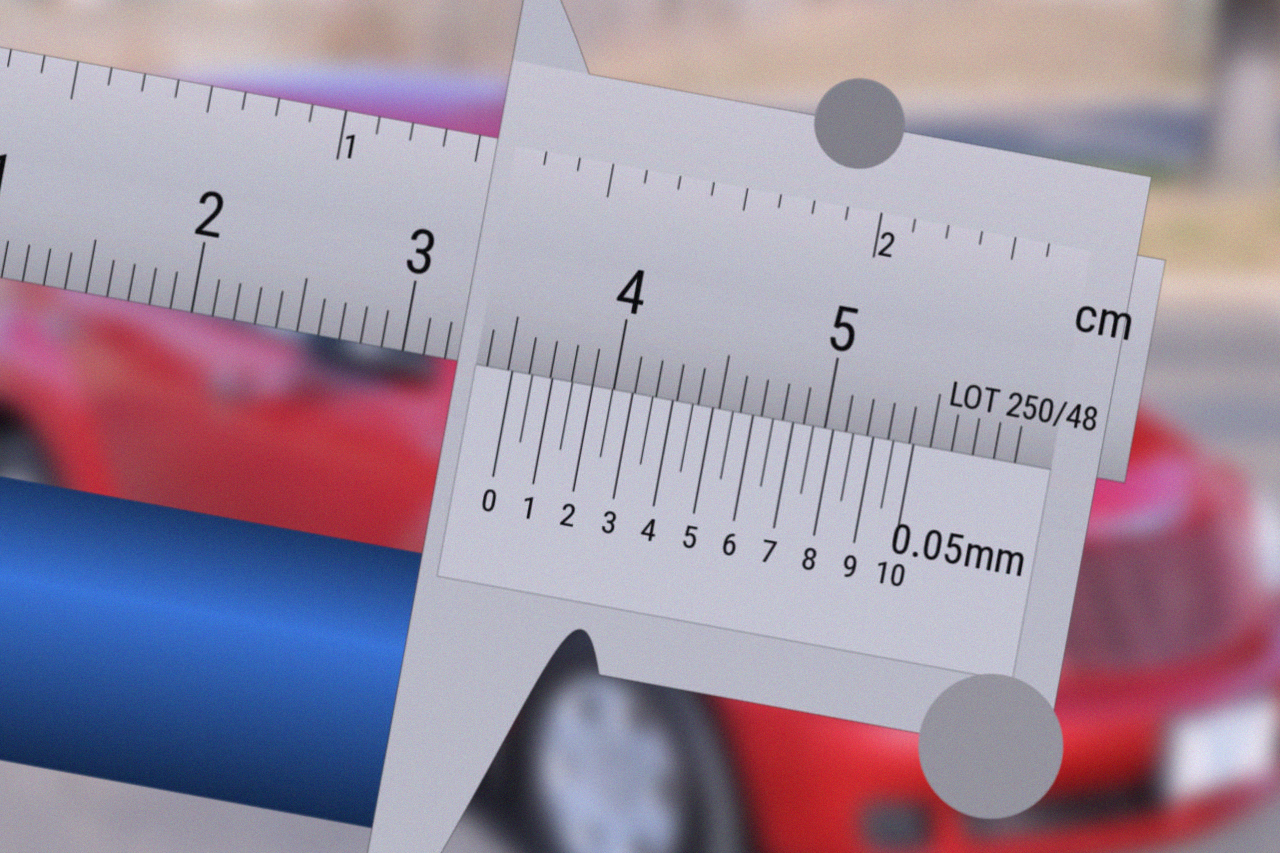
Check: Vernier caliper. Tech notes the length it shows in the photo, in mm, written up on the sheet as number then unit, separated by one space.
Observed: 35.2 mm
